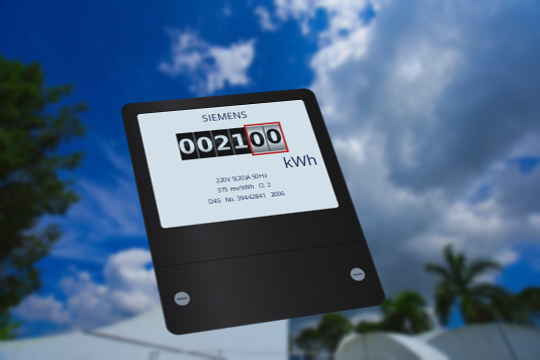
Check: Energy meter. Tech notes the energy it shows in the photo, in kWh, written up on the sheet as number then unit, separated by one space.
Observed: 21.00 kWh
